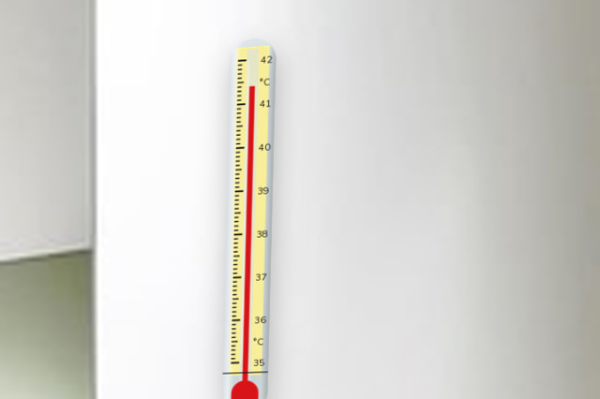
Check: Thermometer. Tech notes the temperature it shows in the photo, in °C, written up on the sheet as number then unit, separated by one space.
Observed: 41.4 °C
